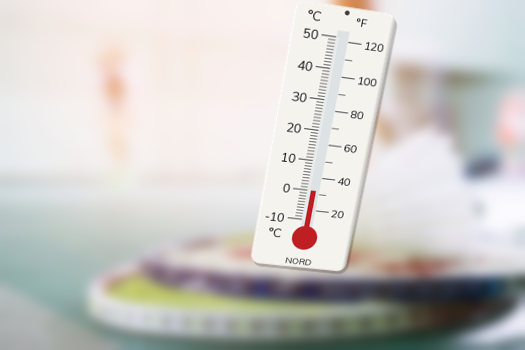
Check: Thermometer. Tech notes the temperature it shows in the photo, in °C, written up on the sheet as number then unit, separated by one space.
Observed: 0 °C
